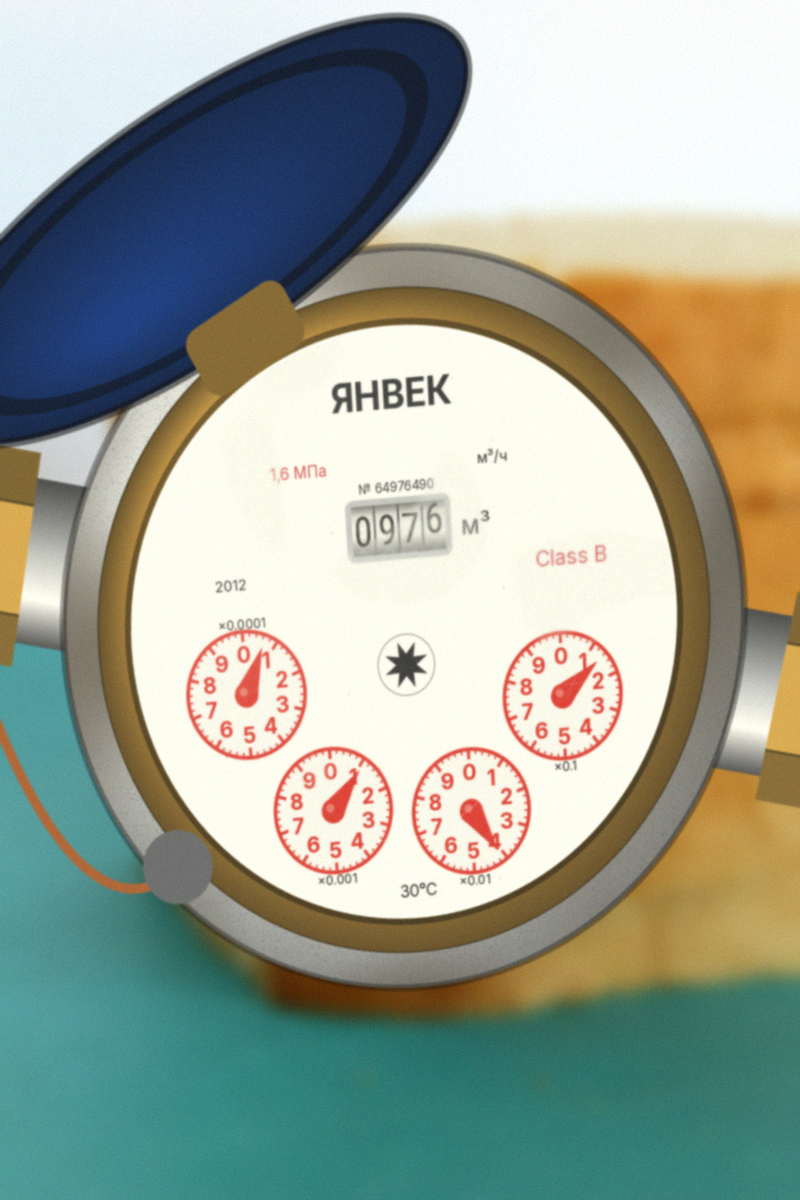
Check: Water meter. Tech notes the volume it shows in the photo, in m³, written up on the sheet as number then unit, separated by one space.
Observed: 976.1410 m³
